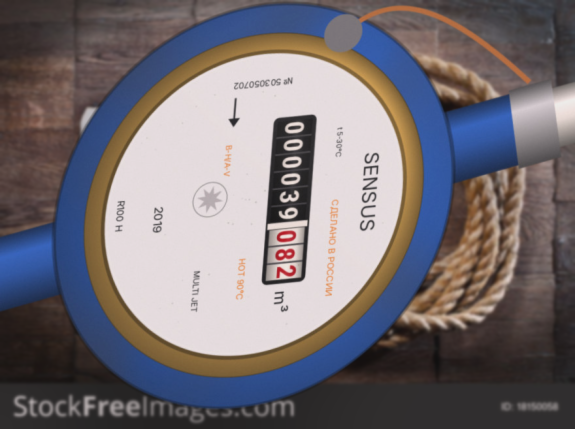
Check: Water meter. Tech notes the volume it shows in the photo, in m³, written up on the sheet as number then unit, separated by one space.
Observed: 39.082 m³
